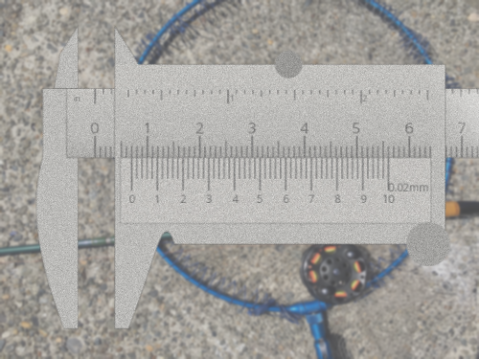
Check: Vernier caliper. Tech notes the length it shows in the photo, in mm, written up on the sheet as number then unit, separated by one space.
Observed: 7.0 mm
